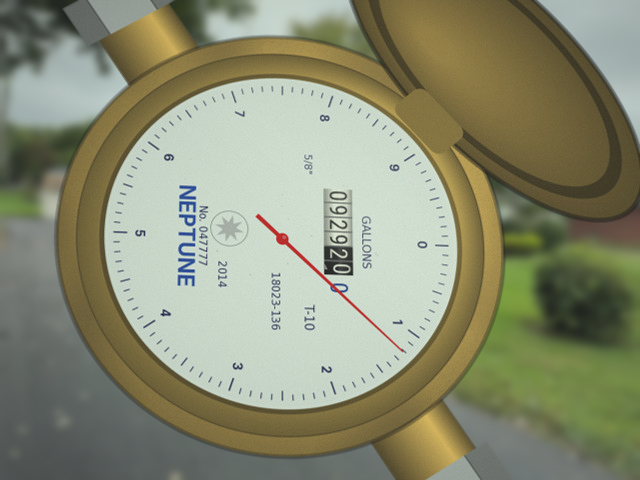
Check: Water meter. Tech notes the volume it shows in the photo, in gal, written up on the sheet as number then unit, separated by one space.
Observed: 929201.2 gal
